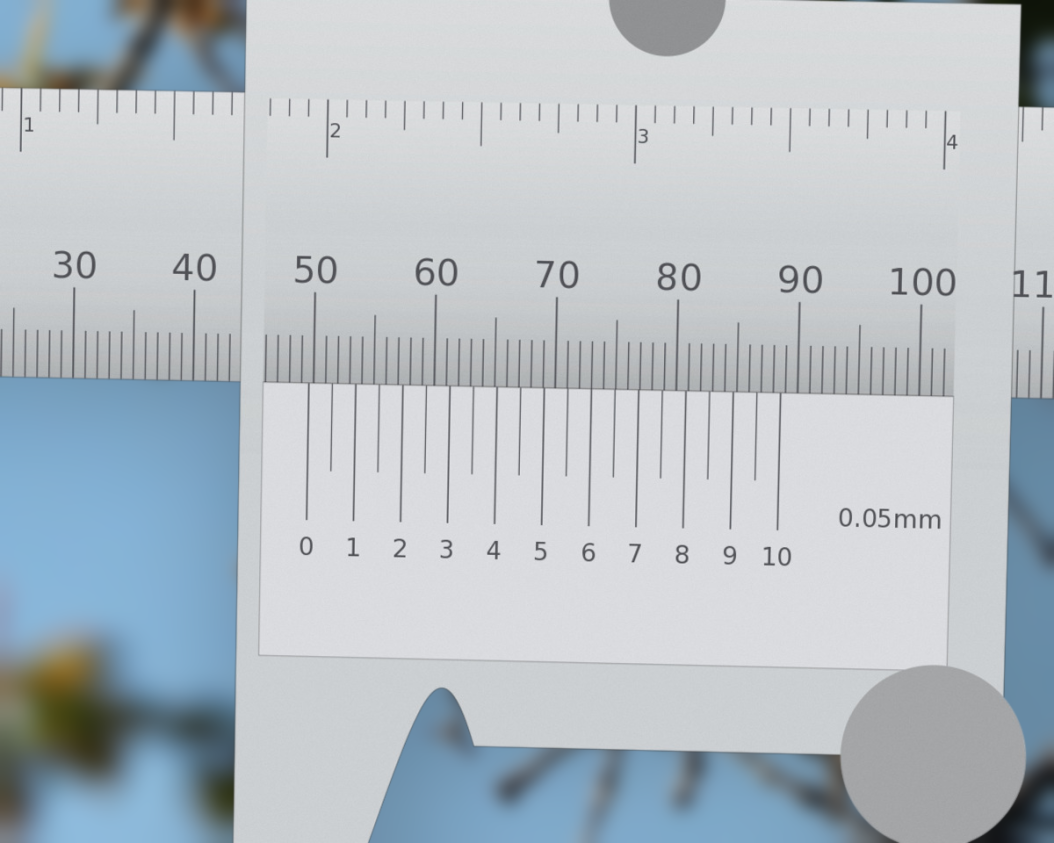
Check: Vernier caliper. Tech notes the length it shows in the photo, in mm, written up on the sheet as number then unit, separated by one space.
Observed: 49.6 mm
